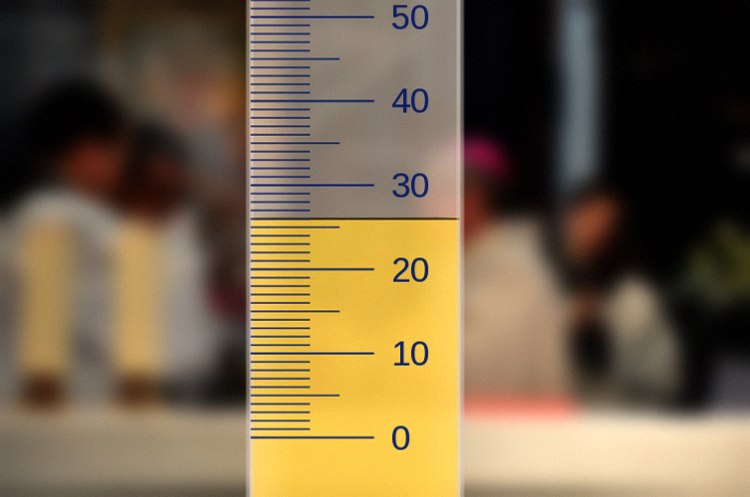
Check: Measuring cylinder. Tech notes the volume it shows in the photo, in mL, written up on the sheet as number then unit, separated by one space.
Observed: 26 mL
